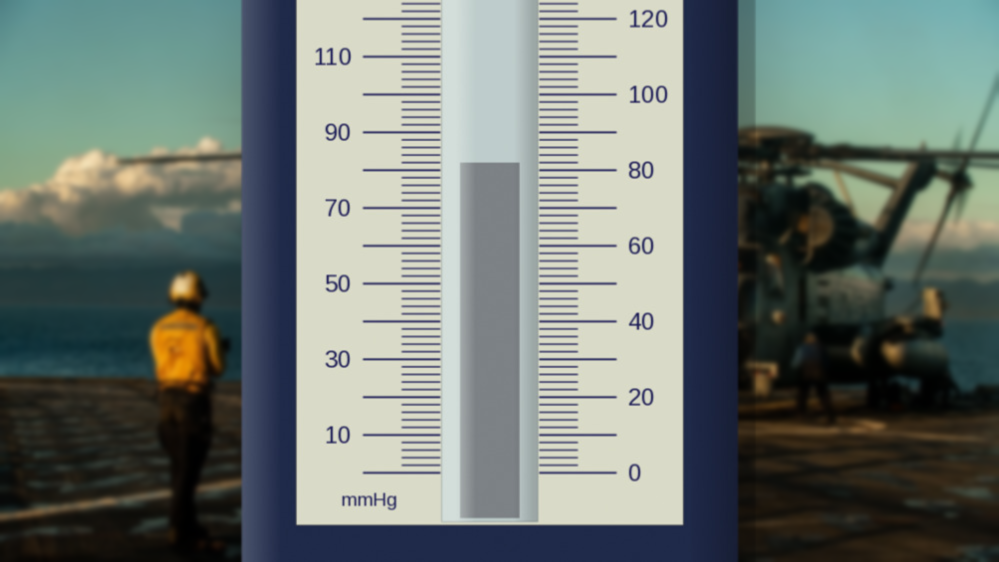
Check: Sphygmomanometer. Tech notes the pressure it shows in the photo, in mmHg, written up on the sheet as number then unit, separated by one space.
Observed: 82 mmHg
